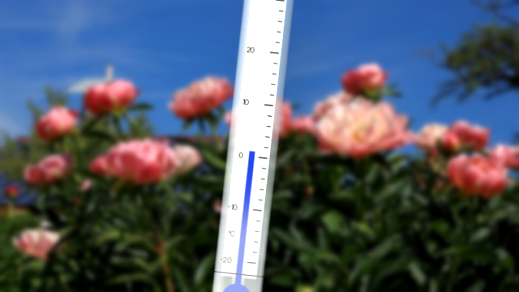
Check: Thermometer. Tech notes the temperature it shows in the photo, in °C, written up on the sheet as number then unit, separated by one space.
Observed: 1 °C
